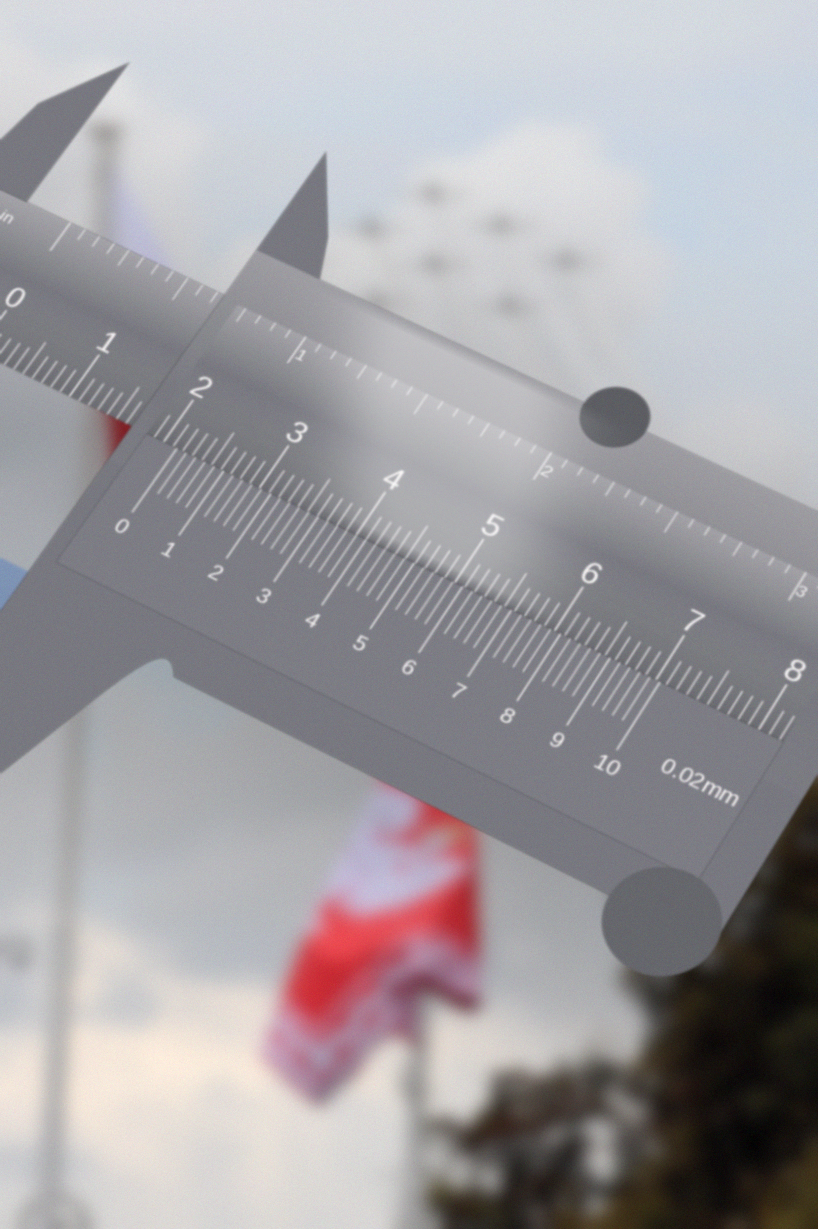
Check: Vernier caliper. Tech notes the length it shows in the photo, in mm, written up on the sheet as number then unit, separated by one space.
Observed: 21.4 mm
